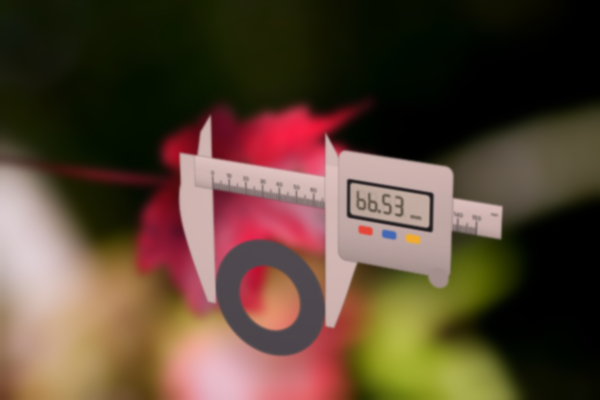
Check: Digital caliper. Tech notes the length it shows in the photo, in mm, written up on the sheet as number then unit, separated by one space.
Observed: 66.53 mm
